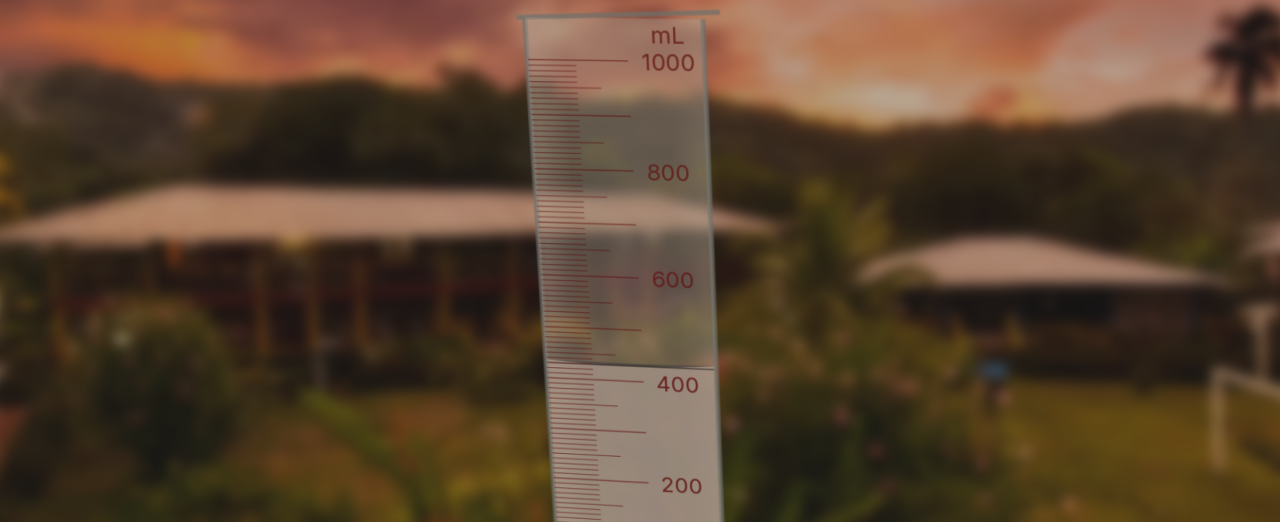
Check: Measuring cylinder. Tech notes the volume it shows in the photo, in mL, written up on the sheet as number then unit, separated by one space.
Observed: 430 mL
